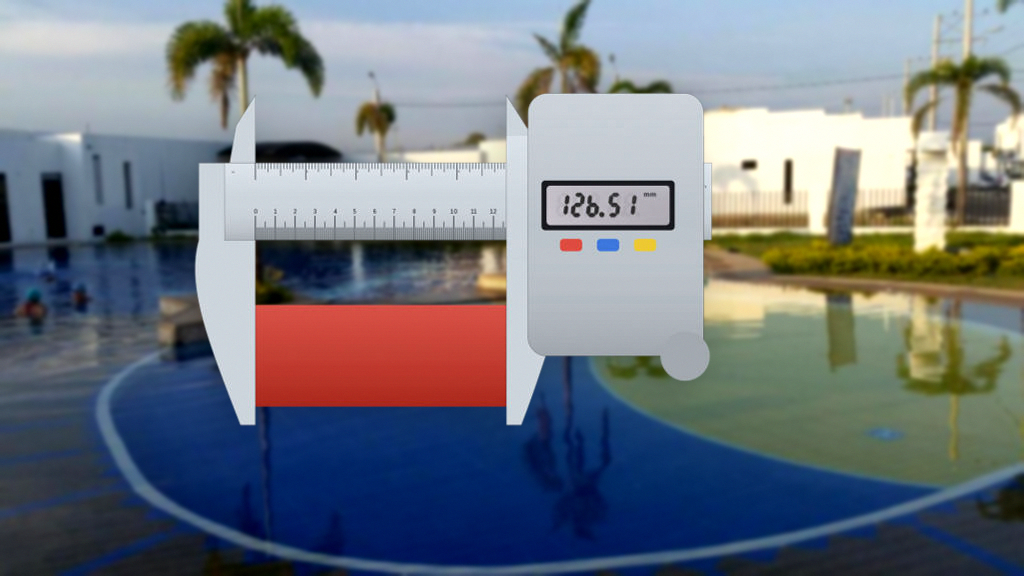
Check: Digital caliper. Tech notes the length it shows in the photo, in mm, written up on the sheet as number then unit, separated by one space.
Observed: 126.51 mm
